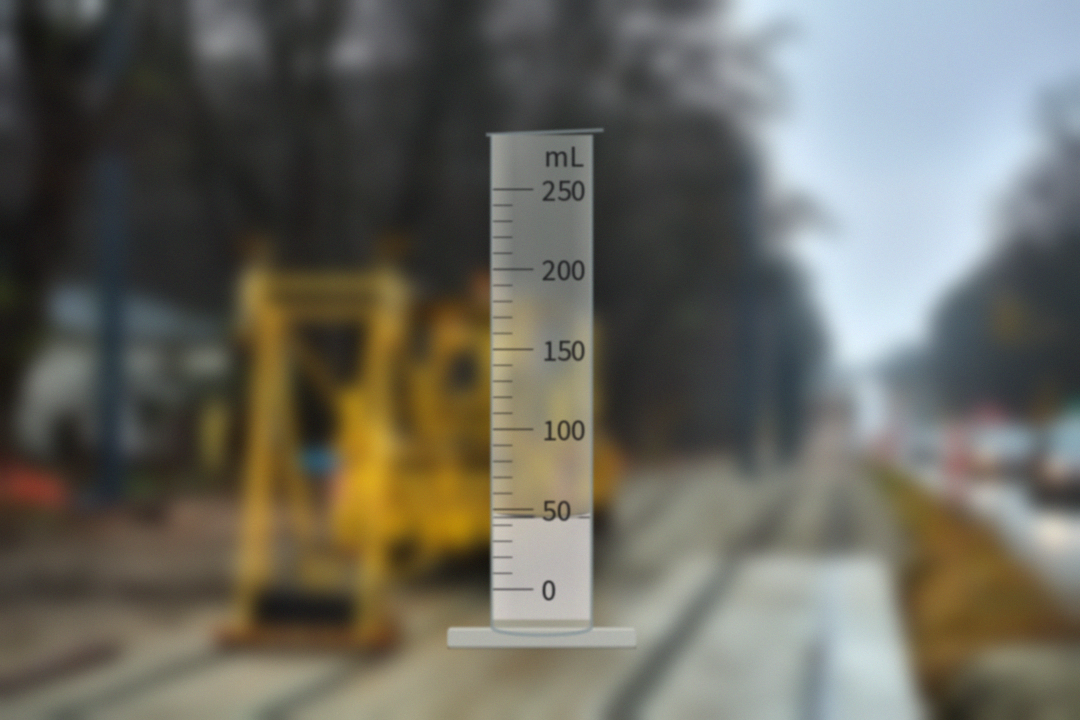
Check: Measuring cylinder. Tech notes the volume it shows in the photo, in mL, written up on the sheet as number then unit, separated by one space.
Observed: 45 mL
